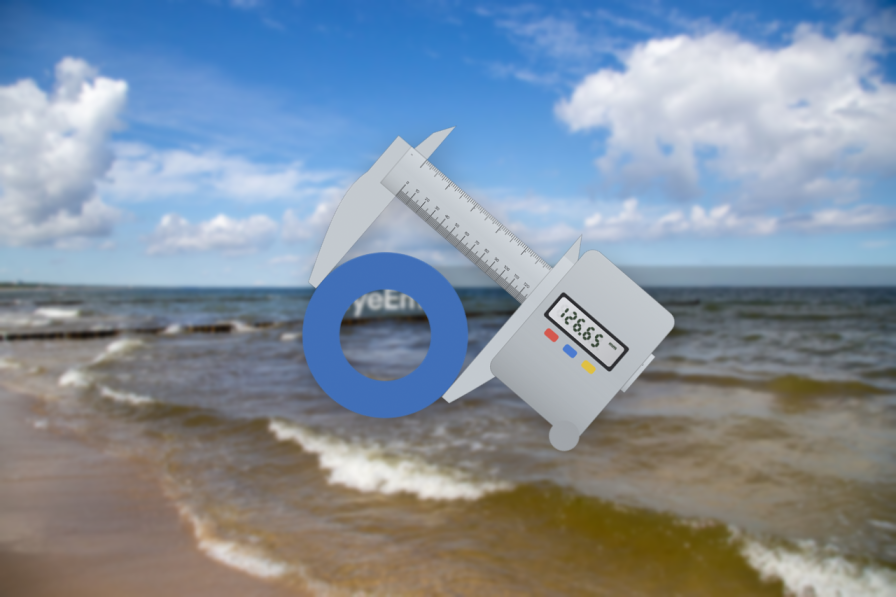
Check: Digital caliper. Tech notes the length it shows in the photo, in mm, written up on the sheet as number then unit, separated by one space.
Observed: 126.65 mm
